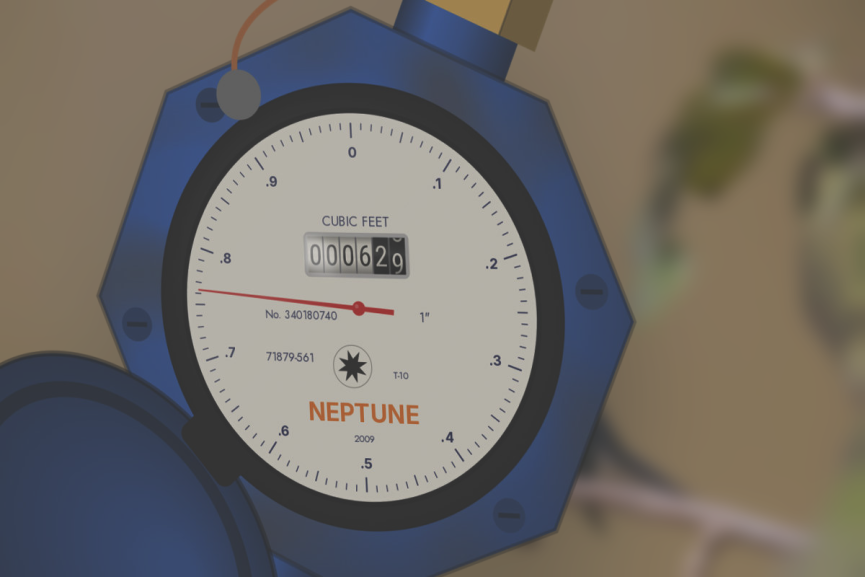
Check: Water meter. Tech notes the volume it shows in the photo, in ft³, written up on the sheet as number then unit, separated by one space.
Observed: 628.76 ft³
